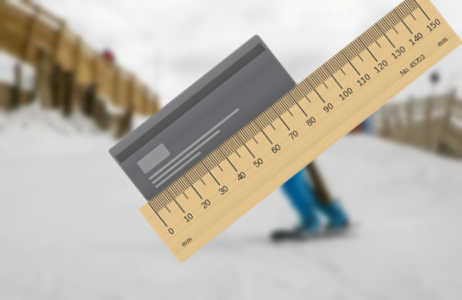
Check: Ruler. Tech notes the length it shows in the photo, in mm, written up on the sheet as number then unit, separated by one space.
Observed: 85 mm
